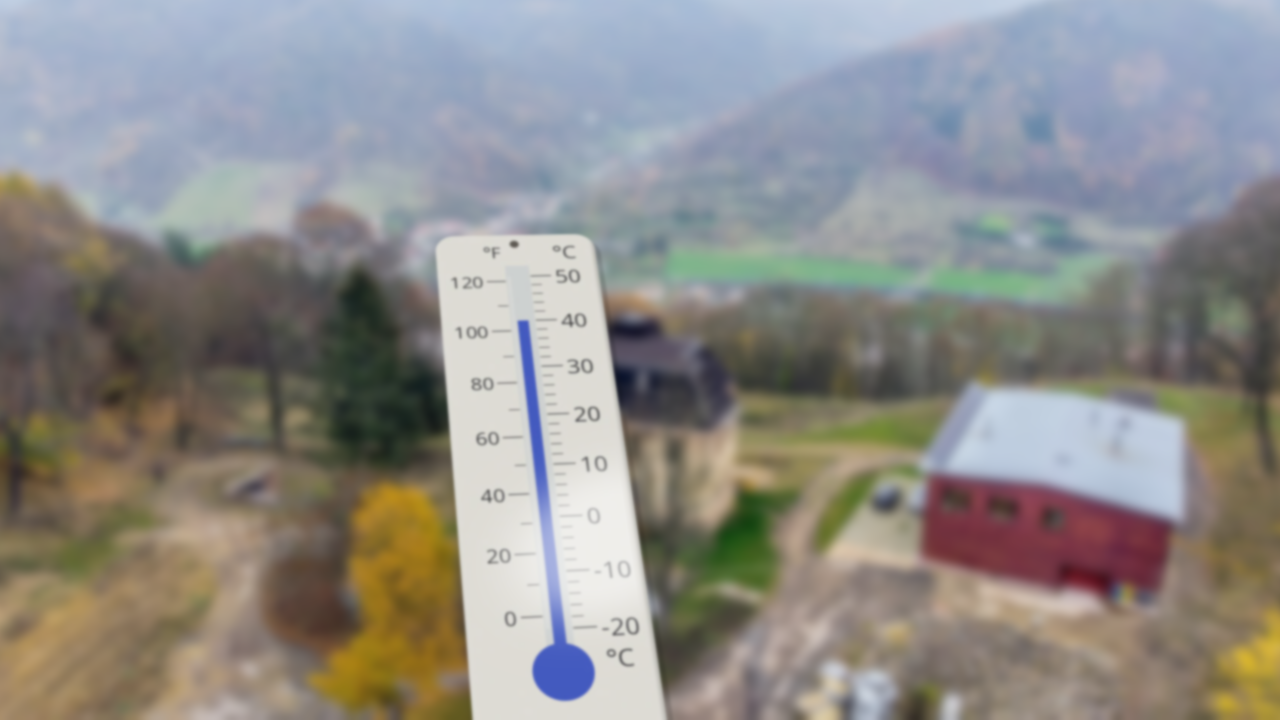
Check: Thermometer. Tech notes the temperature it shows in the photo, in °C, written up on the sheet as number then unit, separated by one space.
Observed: 40 °C
